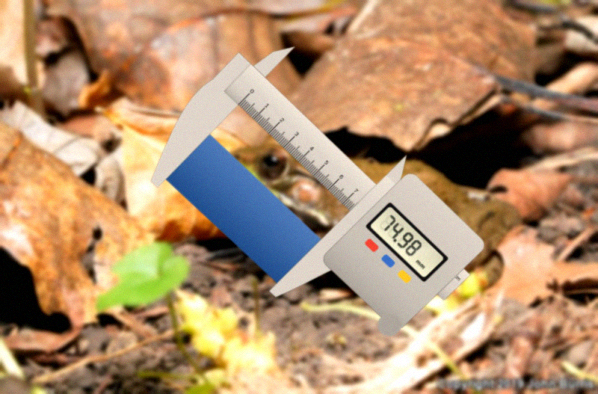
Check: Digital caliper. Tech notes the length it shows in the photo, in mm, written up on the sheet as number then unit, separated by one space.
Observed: 74.98 mm
